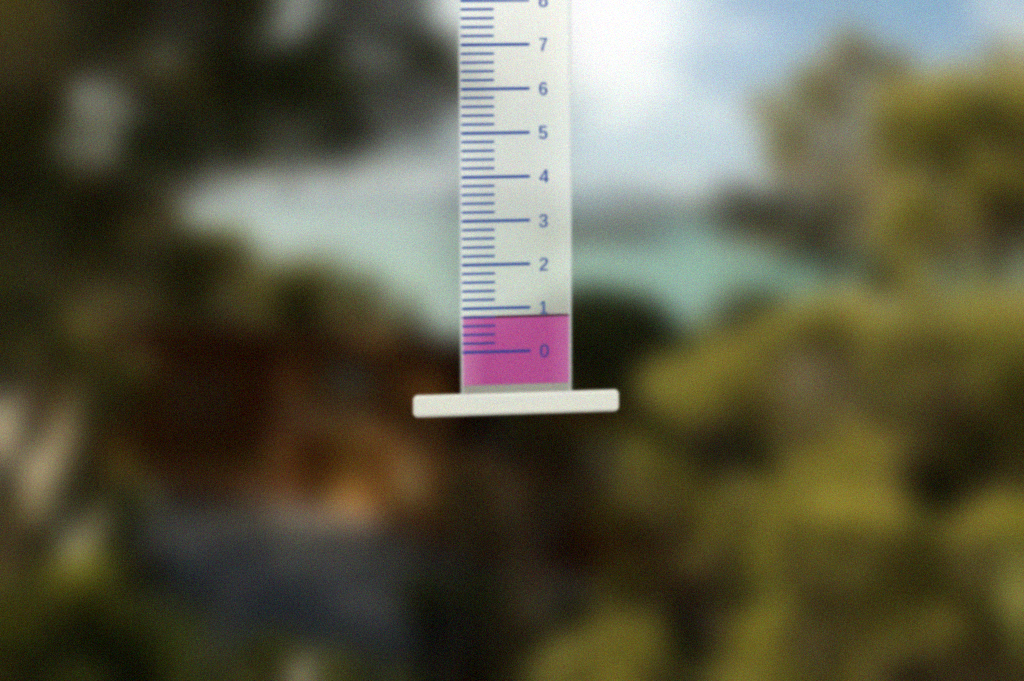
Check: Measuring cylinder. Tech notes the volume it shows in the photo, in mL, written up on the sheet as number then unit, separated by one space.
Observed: 0.8 mL
